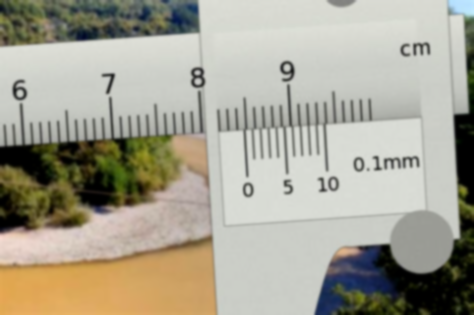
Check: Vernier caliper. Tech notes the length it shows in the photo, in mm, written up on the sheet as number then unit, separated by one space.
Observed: 84.8 mm
